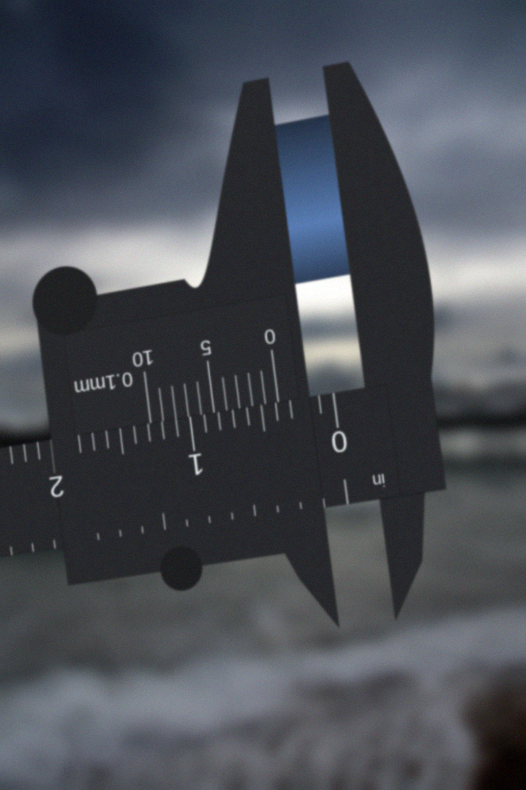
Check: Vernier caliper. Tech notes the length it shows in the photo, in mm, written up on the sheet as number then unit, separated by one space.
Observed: 3.8 mm
